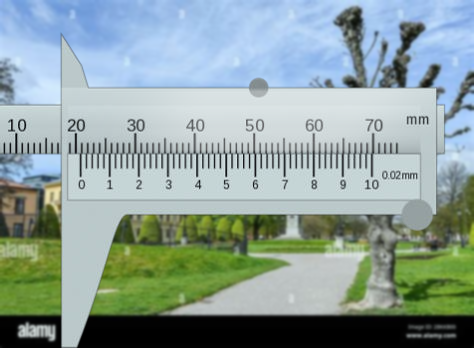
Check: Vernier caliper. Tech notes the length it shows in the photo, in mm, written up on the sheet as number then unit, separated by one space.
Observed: 20.8 mm
